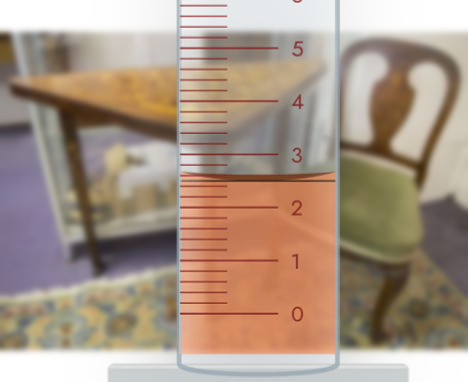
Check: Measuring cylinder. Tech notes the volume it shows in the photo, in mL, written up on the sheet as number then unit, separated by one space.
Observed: 2.5 mL
